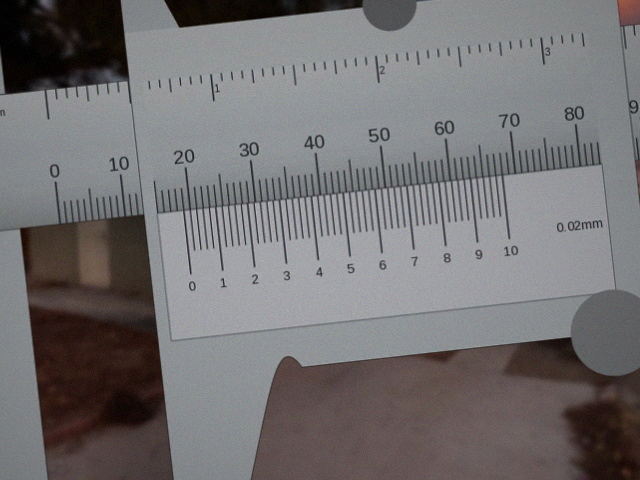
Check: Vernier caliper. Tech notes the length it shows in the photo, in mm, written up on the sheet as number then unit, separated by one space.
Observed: 19.0 mm
